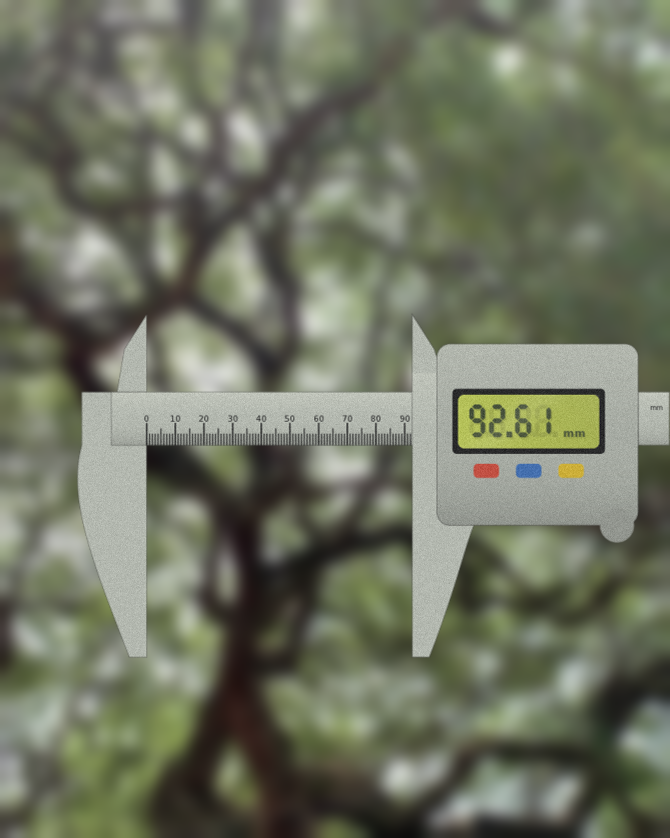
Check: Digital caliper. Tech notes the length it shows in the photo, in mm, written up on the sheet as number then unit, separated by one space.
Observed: 92.61 mm
